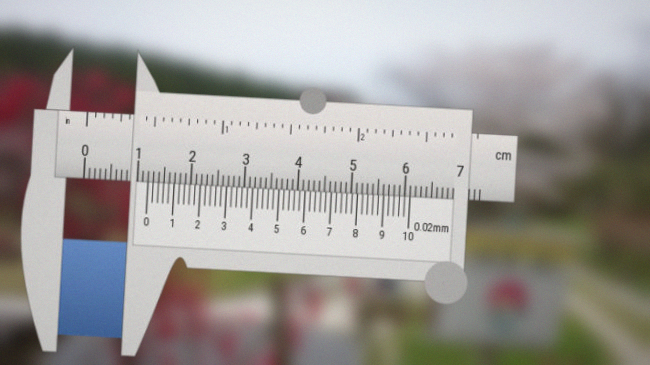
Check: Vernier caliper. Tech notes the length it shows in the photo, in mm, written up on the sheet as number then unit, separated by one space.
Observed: 12.0 mm
